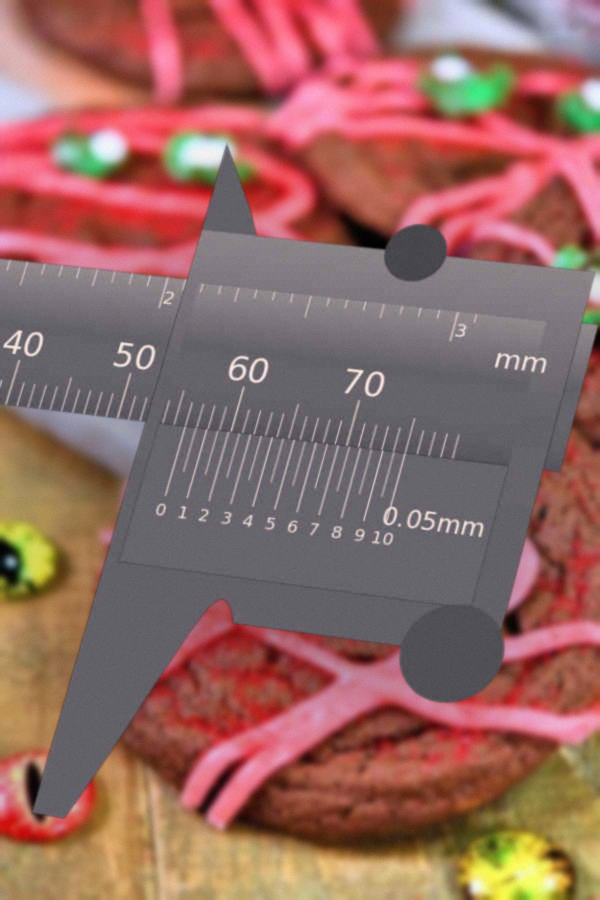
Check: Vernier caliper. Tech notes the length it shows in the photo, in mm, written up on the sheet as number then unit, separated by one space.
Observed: 56.0 mm
